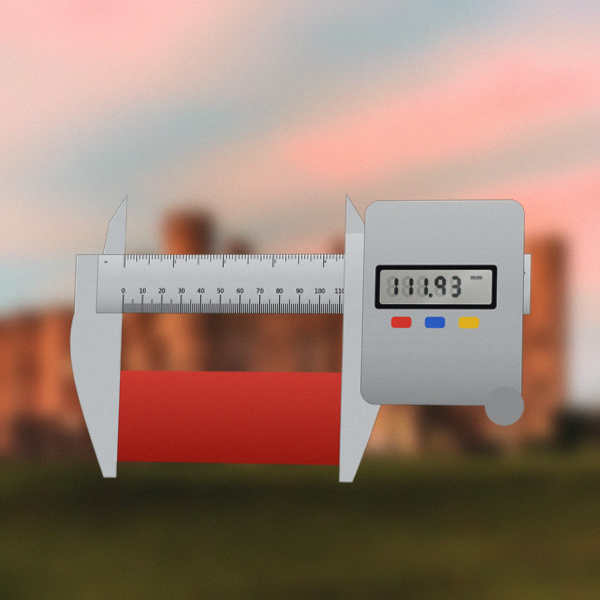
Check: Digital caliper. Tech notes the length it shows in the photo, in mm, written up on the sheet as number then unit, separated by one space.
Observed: 111.93 mm
